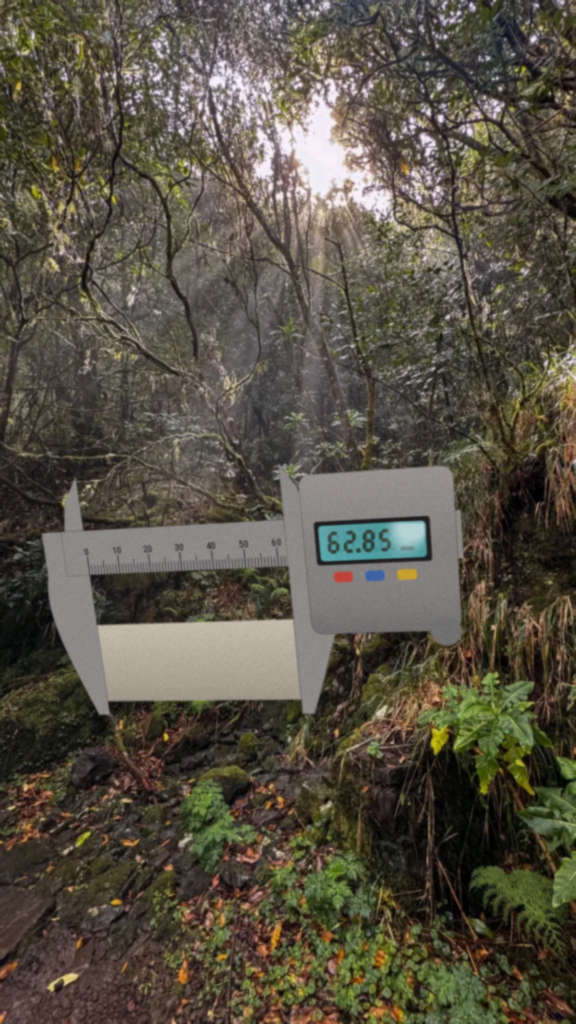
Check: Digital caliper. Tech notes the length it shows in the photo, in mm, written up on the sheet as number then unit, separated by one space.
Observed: 62.85 mm
